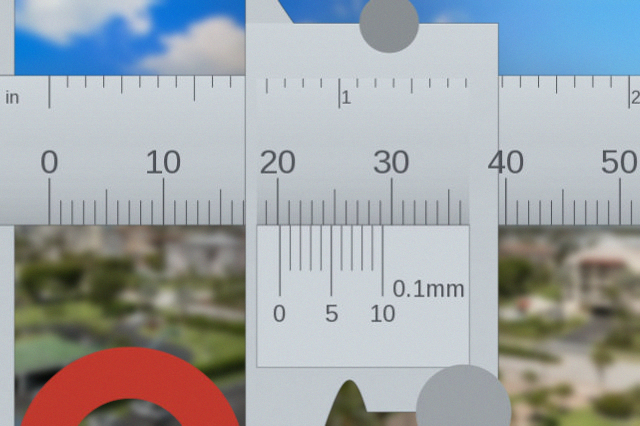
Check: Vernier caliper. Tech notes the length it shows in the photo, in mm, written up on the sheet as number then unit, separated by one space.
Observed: 20.2 mm
